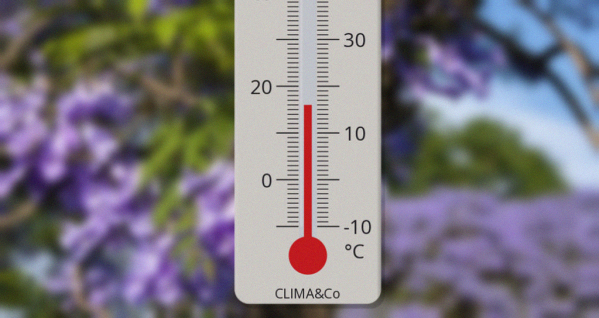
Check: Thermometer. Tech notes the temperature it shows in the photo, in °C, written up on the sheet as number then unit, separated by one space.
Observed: 16 °C
